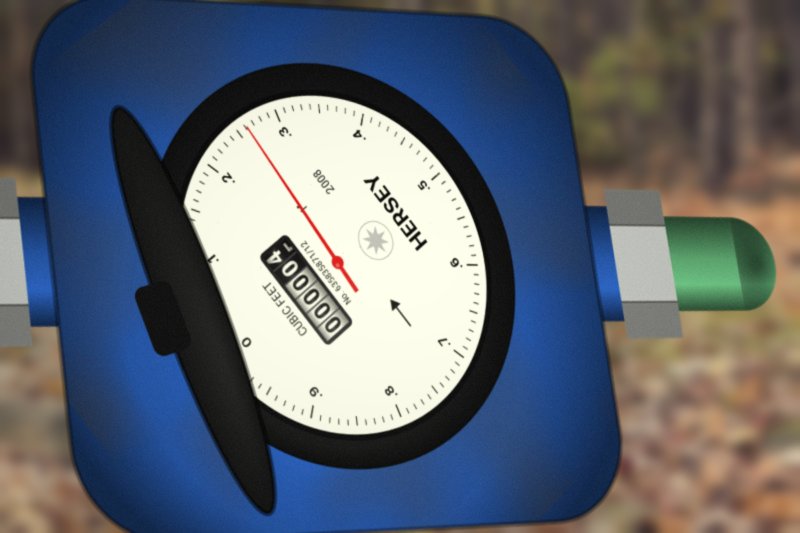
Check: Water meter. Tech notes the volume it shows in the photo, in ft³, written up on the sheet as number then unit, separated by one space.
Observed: 4.26 ft³
